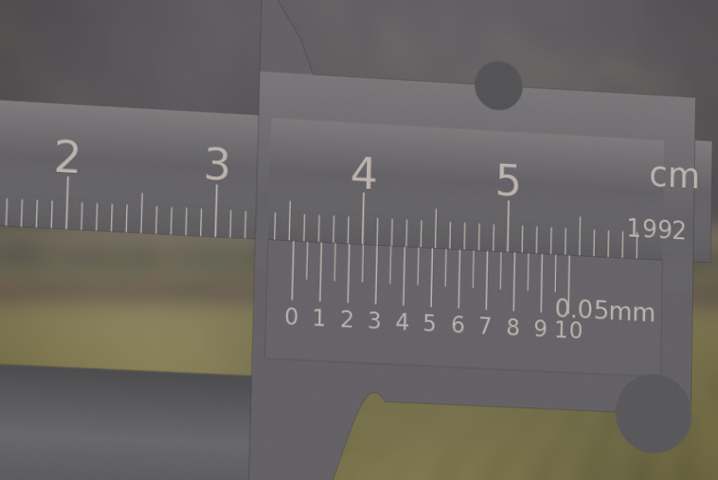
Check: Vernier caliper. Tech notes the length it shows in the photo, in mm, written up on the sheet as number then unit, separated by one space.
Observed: 35.3 mm
